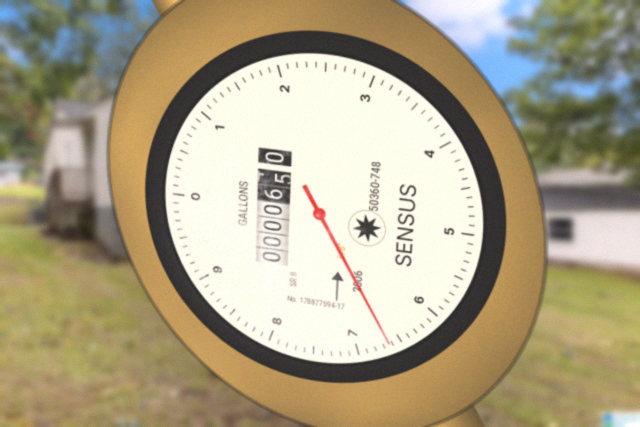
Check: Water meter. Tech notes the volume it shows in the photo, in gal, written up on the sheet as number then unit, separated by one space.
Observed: 646.6 gal
